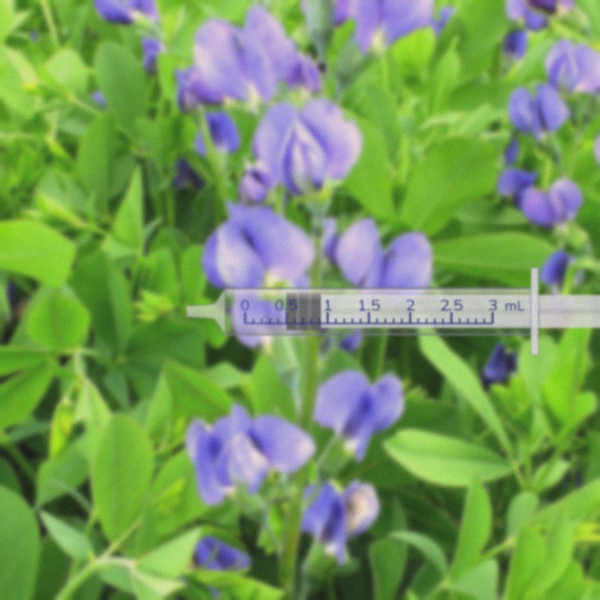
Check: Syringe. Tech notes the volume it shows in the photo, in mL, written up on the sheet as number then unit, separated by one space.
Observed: 0.5 mL
